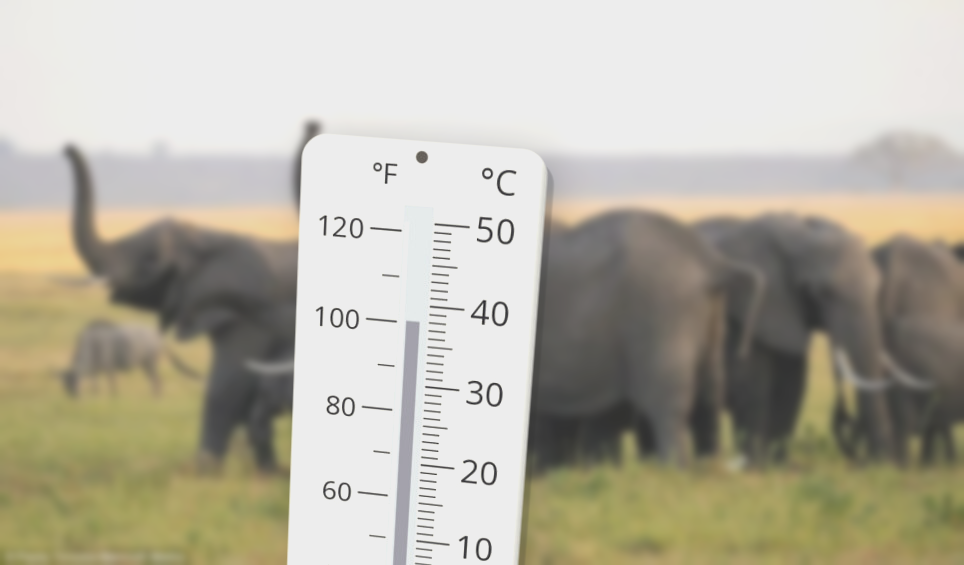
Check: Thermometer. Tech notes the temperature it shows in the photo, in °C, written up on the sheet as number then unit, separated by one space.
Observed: 38 °C
